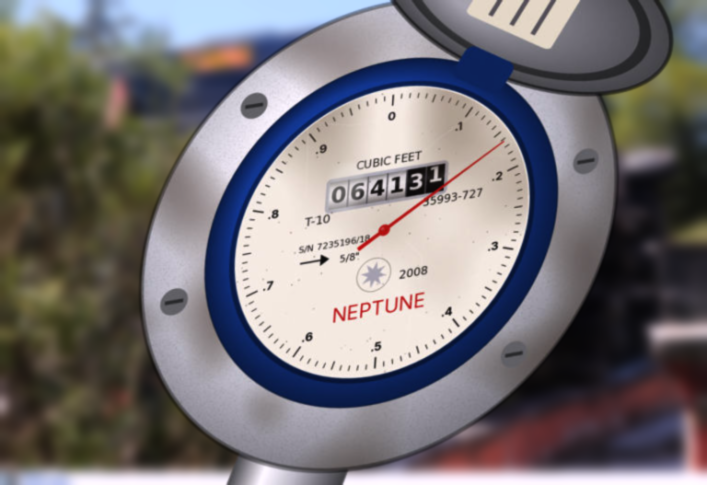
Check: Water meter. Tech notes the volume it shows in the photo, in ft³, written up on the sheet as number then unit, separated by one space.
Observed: 64131.16 ft³
